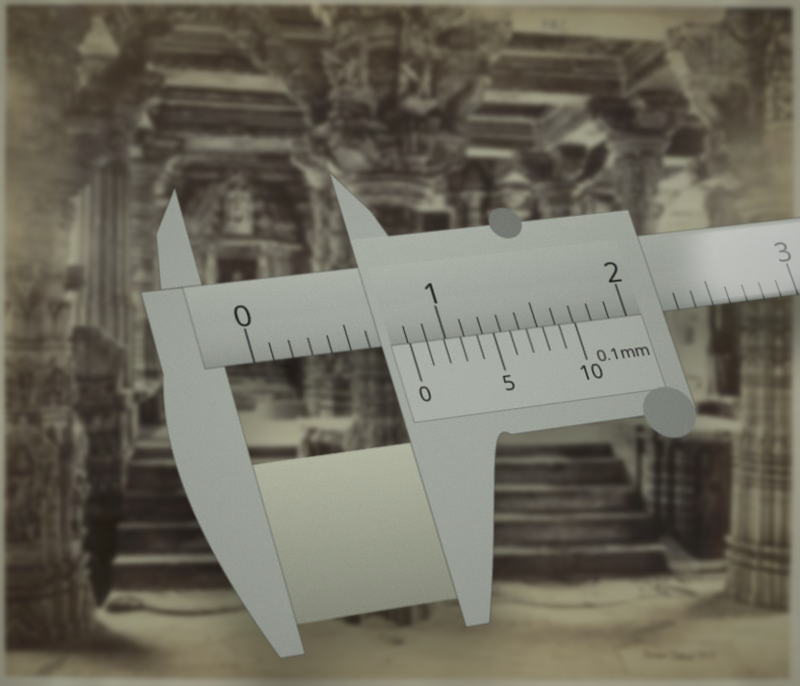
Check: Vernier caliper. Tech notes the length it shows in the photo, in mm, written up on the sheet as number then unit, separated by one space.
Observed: 8.1 mm
